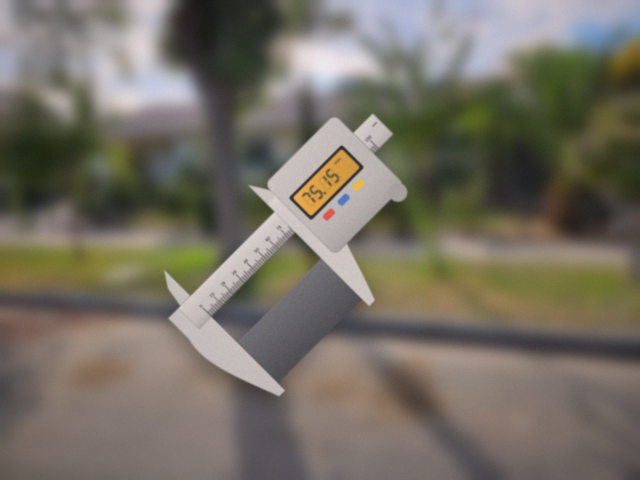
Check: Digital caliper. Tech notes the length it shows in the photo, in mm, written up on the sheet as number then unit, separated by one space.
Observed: 75.15 mm
